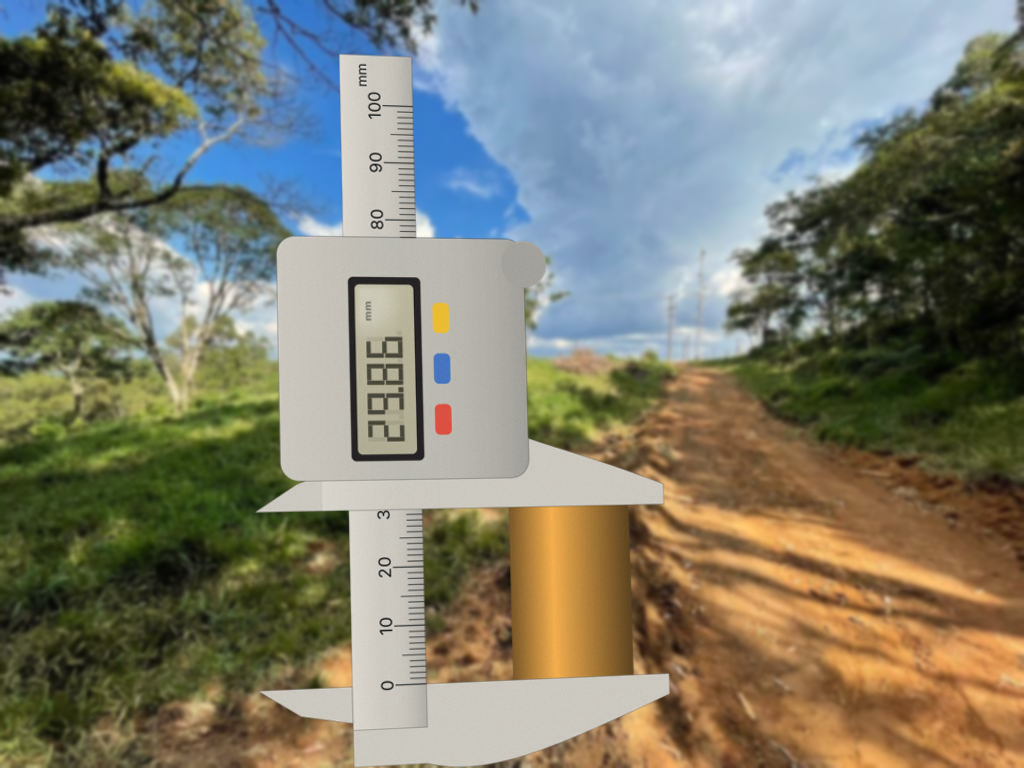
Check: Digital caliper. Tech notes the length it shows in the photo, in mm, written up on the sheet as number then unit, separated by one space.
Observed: 29.86 mm
